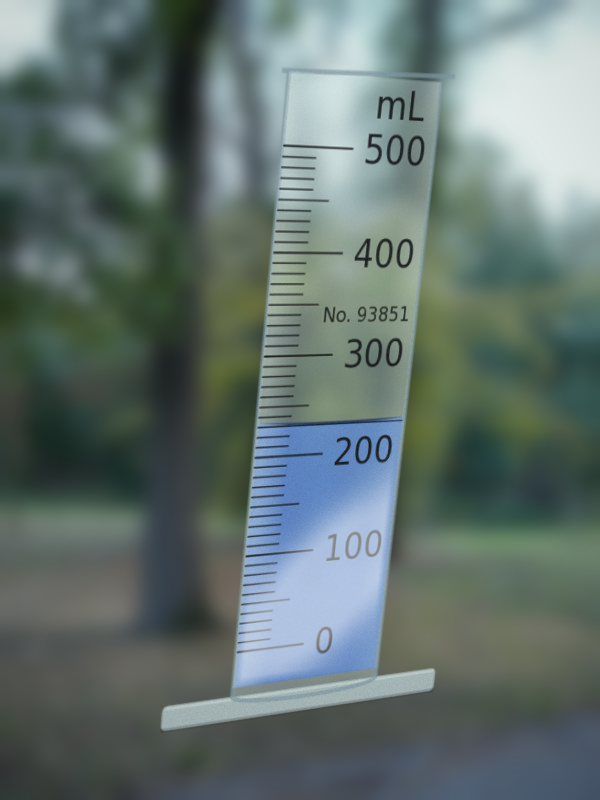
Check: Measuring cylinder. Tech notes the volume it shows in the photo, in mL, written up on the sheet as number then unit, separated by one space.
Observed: 230 mL
